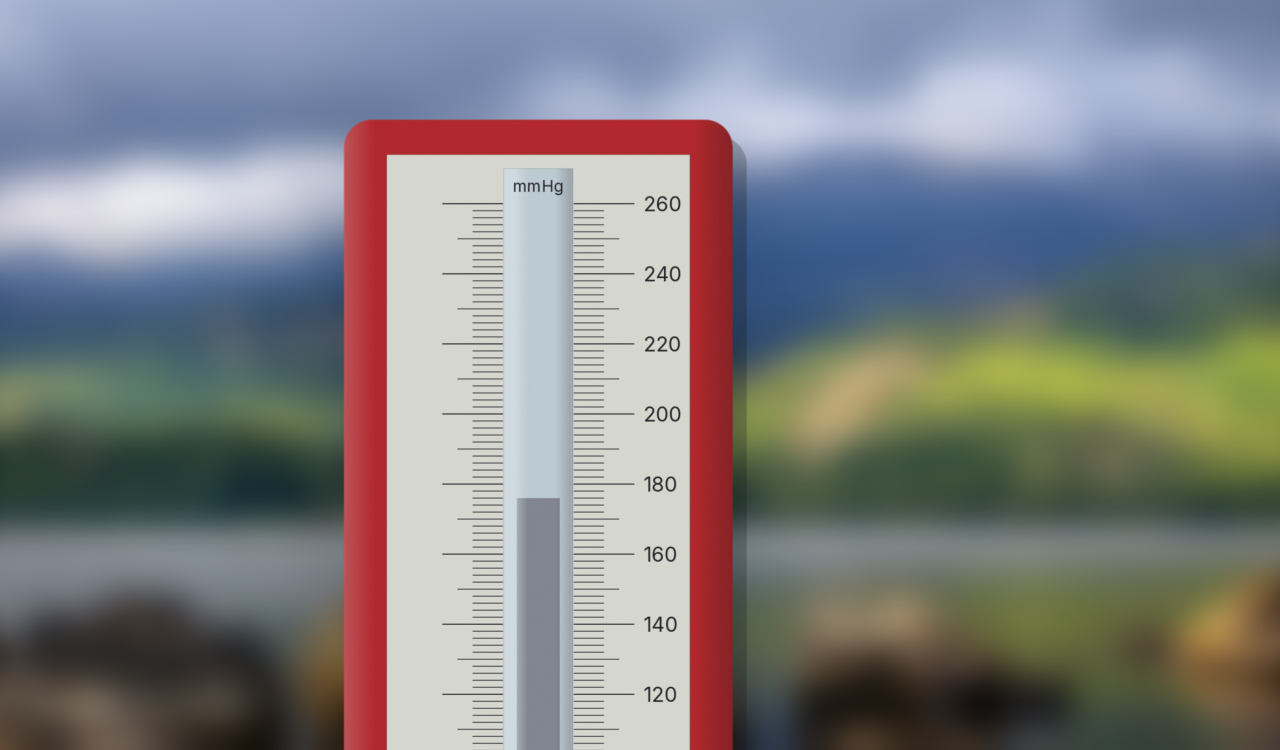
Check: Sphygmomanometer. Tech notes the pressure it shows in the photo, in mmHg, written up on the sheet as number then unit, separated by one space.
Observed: 176 mmHg
